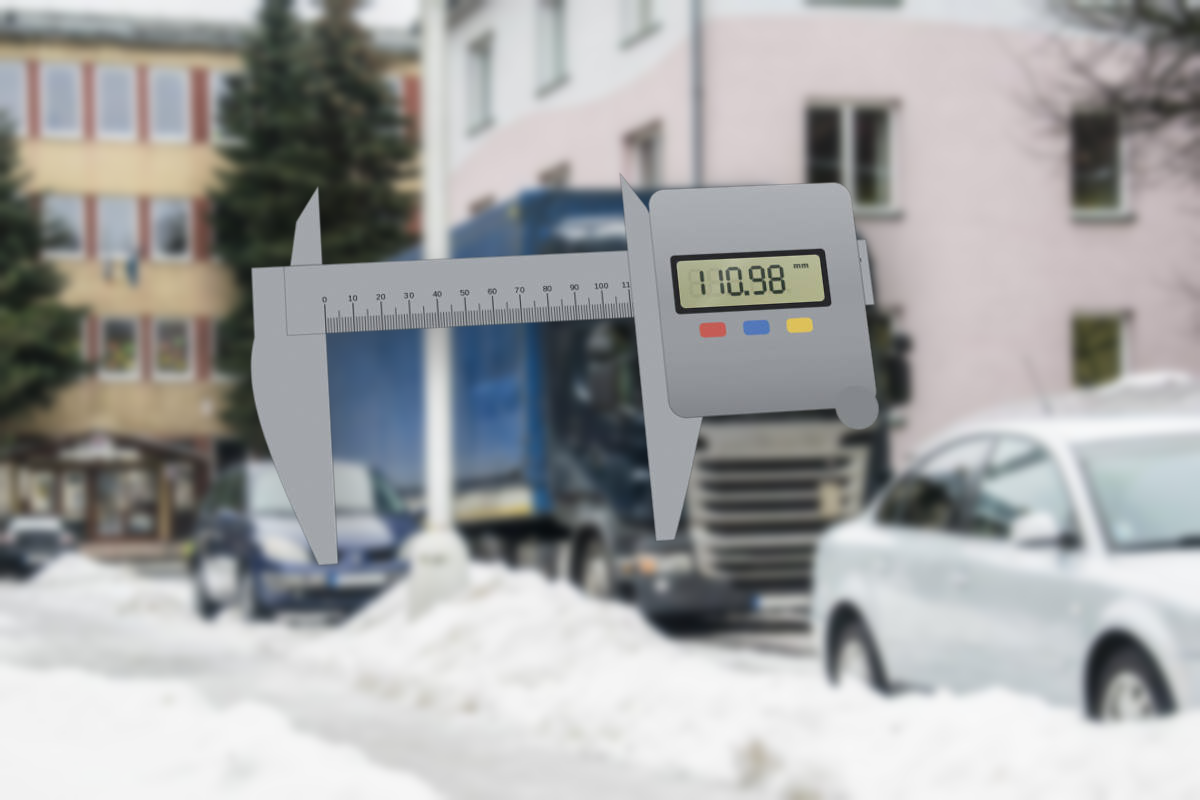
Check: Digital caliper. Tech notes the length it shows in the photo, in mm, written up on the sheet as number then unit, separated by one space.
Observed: 110.98 mm
